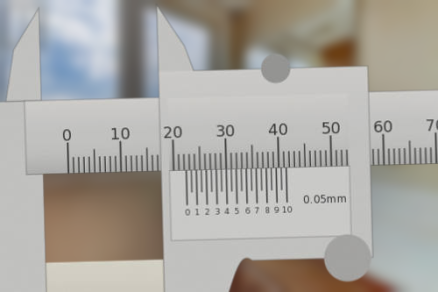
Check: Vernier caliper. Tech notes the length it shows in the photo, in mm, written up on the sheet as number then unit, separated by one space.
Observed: 22.4 mm
